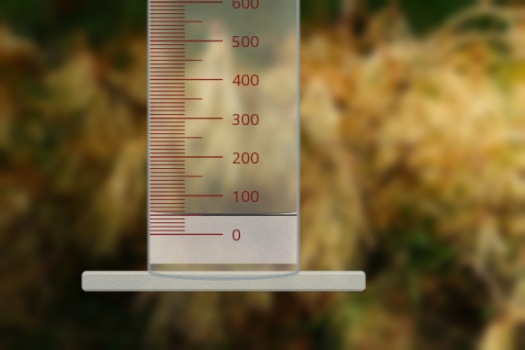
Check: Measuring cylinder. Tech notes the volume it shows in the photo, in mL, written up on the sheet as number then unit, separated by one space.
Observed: 50 mL
